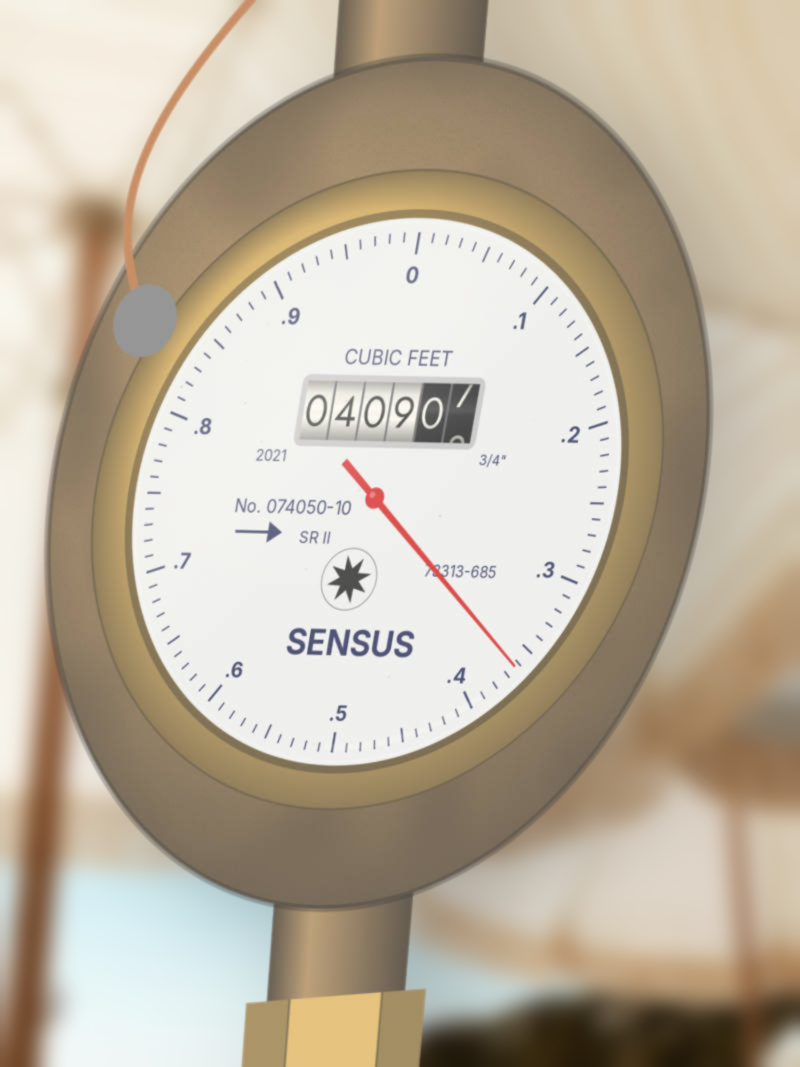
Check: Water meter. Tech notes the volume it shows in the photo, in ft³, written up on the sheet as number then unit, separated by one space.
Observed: 40907.36 ft³
